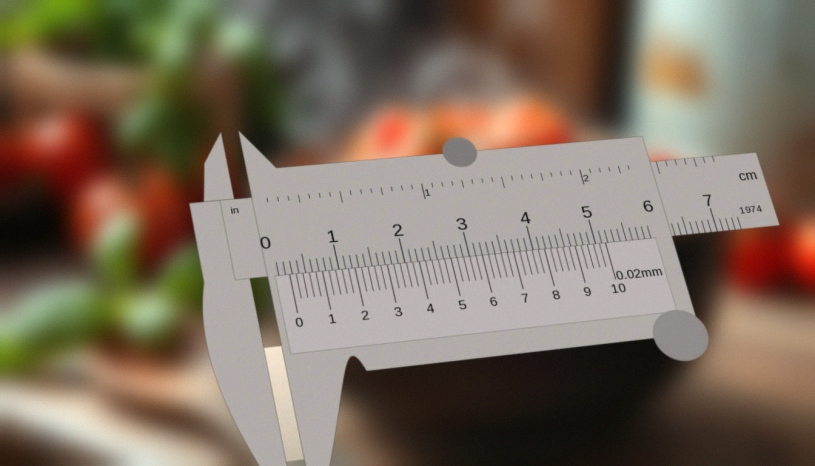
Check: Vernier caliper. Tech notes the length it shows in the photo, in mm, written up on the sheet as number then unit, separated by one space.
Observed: 2.6 mm
